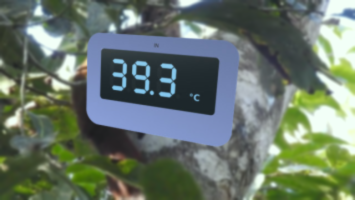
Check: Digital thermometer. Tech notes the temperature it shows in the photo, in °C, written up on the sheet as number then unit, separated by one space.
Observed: 39.3 °C
